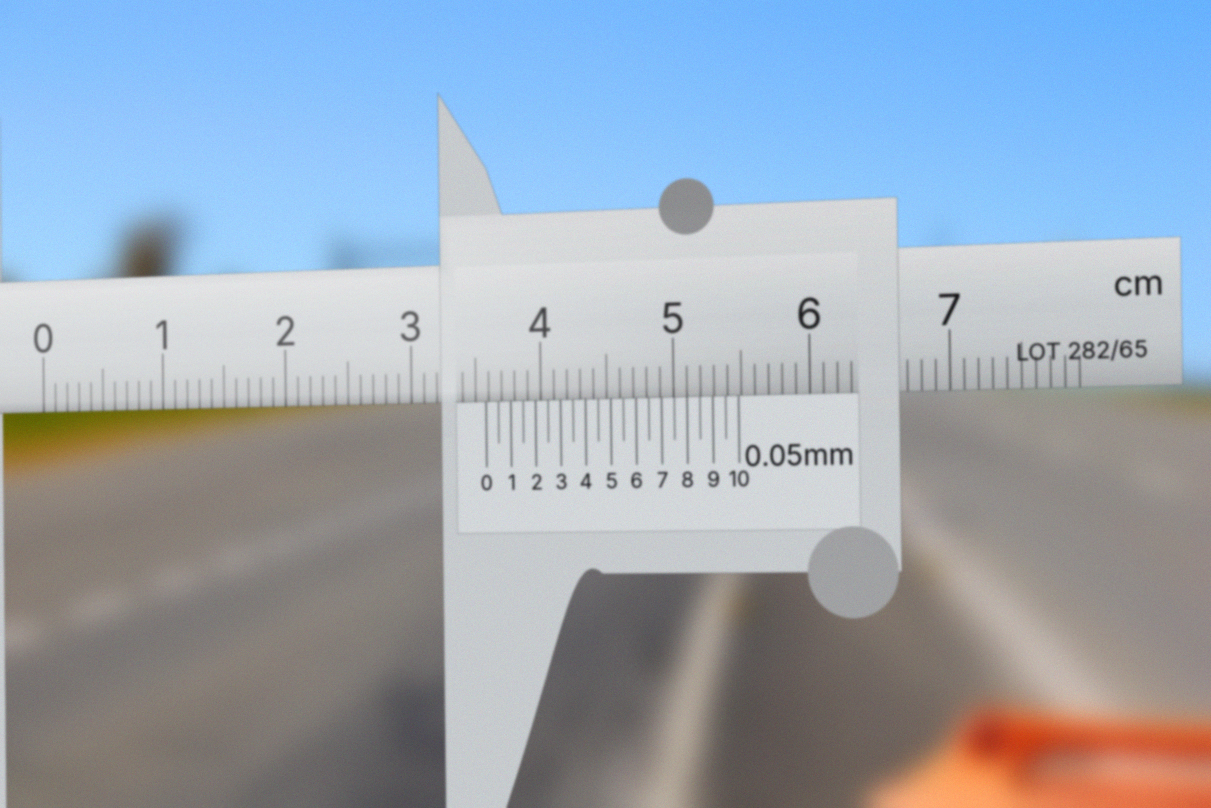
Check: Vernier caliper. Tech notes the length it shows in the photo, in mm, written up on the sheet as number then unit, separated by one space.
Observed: 35.8 mm
